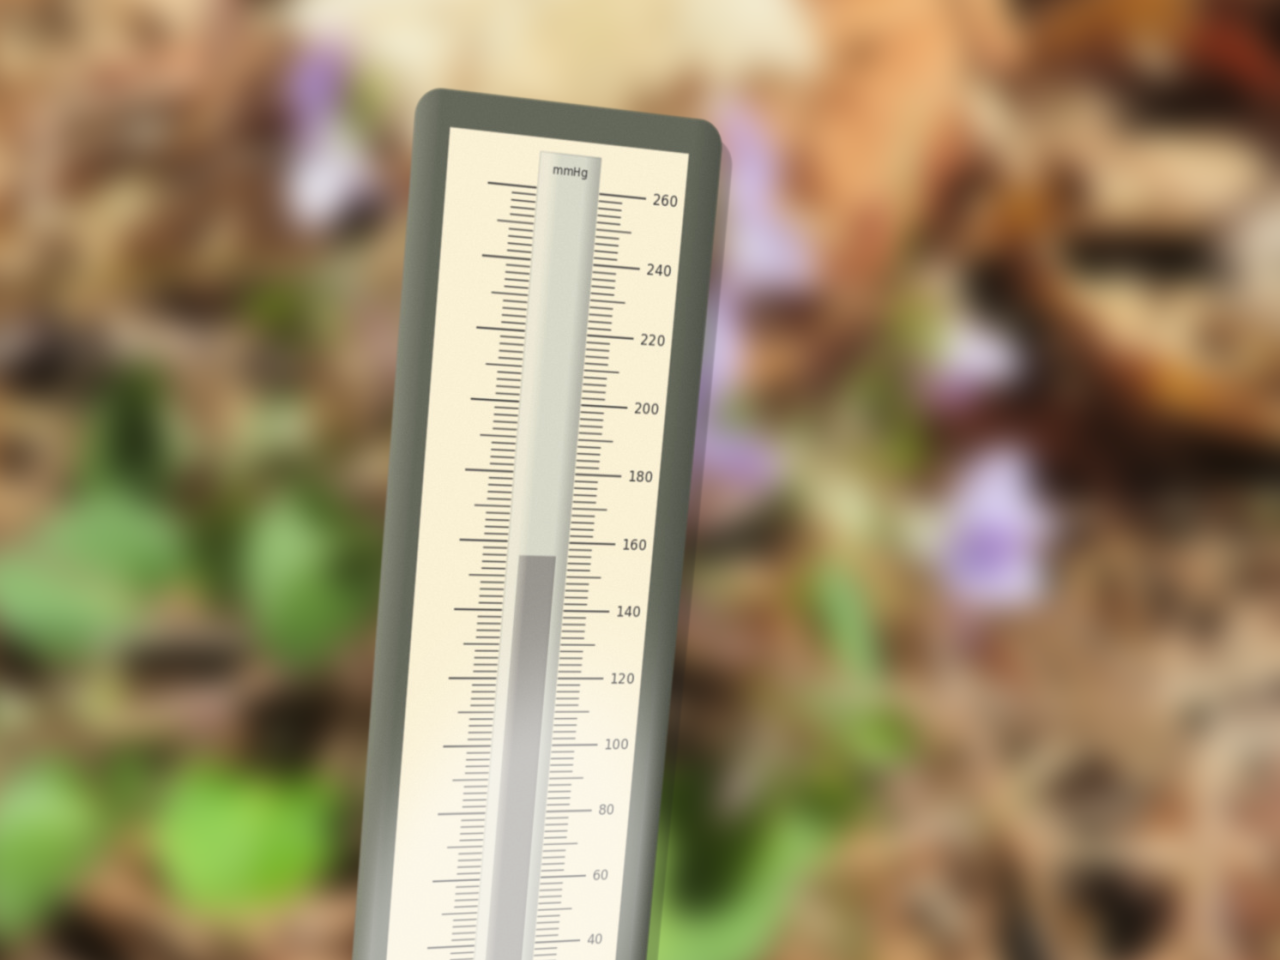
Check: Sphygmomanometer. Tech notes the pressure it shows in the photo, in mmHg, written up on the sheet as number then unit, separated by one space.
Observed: 156 mmHg
